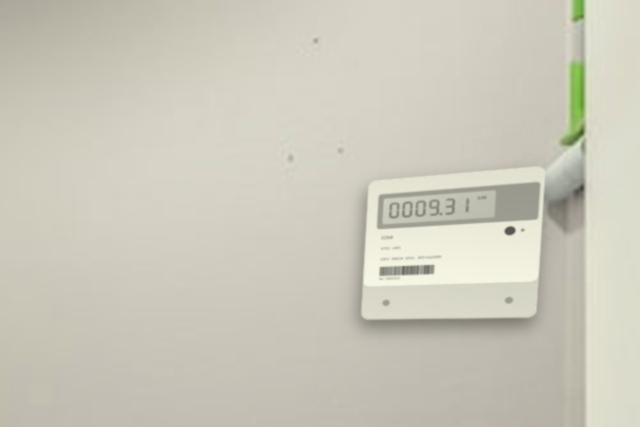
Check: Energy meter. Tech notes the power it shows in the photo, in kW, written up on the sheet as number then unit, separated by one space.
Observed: 9.31 kW
